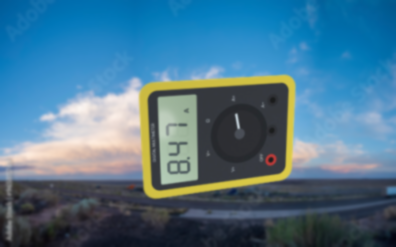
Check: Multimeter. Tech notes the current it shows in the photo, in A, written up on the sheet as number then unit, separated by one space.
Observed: 8.47 A
